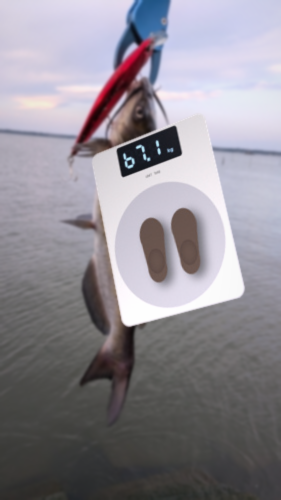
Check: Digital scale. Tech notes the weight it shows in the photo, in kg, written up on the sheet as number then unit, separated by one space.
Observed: 67.1 kg
